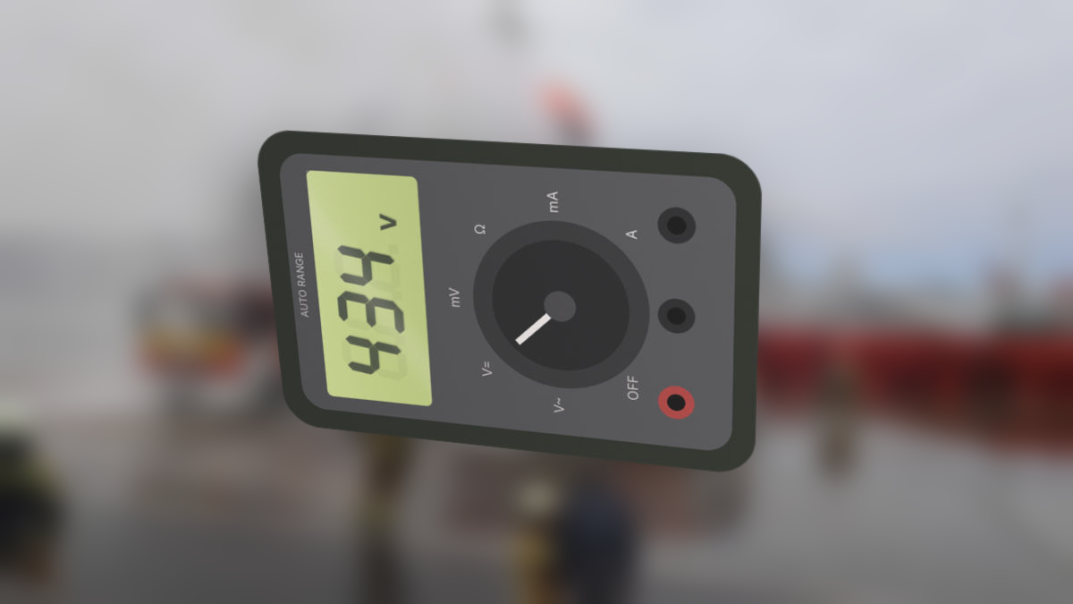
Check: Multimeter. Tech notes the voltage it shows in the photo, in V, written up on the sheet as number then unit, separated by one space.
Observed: 434 V
